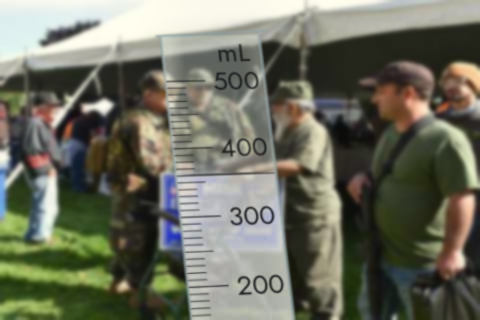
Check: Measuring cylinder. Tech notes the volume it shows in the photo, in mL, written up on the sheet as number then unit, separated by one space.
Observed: 360 mL
